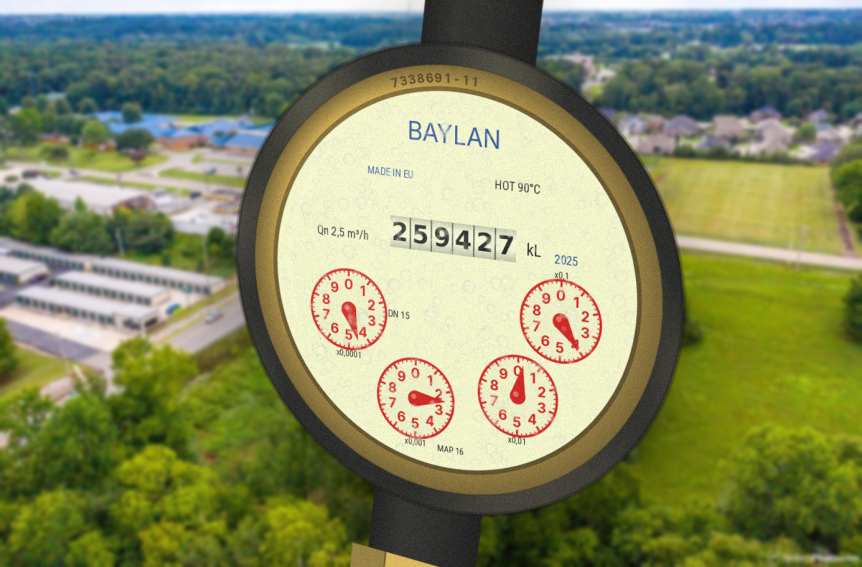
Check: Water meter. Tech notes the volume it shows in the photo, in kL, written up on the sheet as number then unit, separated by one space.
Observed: 259427.4024 kL
